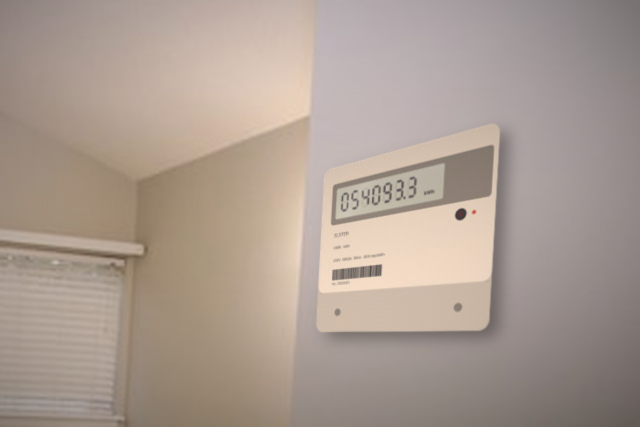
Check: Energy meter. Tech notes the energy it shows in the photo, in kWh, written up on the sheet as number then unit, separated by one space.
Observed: 54093.3 kWh
